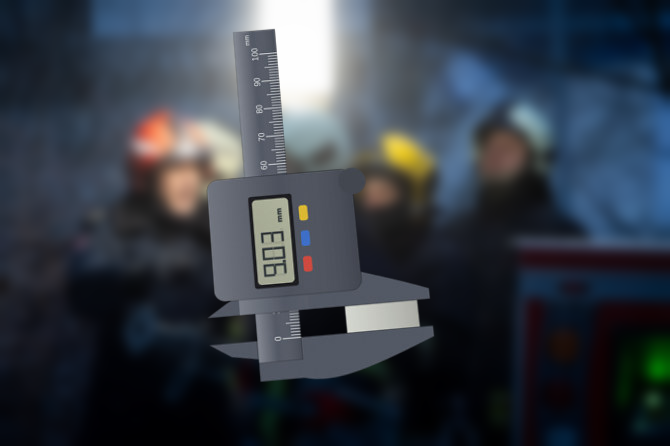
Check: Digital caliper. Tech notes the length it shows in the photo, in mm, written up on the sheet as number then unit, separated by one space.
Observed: 9.03 mm
